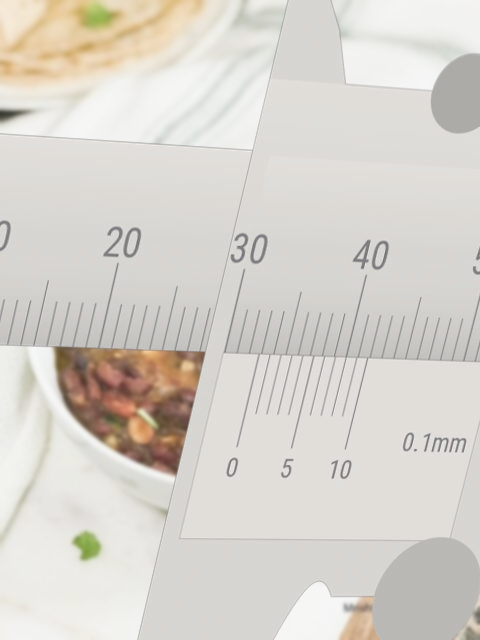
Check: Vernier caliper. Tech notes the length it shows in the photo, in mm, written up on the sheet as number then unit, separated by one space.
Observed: 32.8 mm
